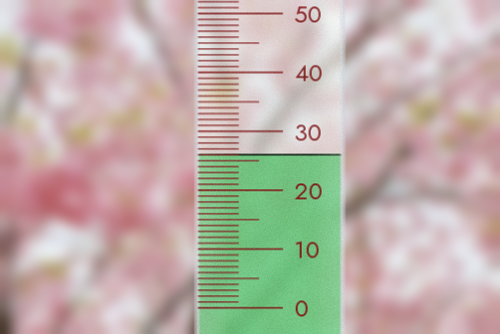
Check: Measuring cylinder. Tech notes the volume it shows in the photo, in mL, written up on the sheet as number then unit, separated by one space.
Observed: 26 mL
